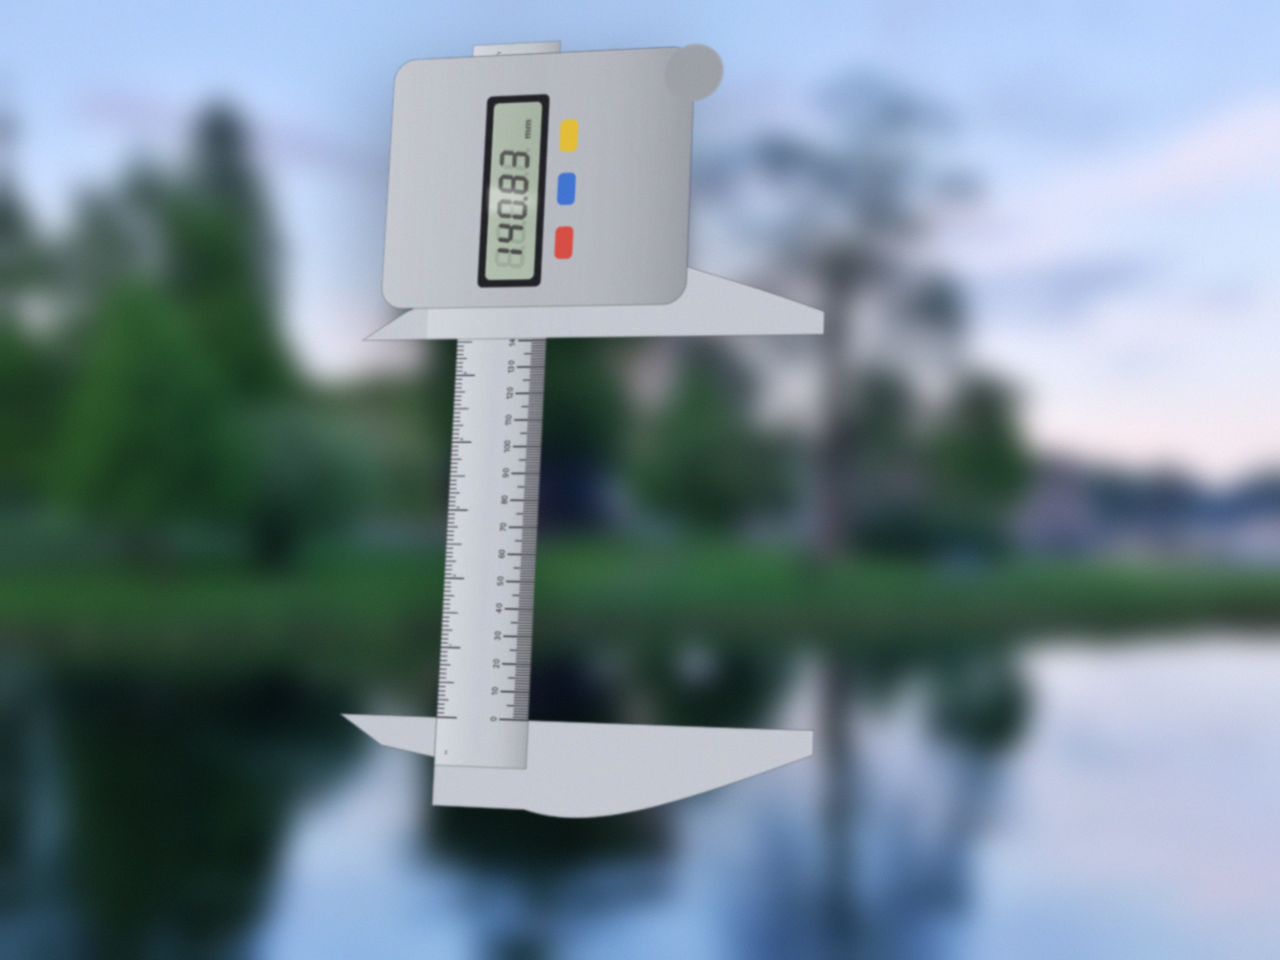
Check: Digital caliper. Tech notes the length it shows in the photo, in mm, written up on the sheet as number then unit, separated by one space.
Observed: 140.83 mm
